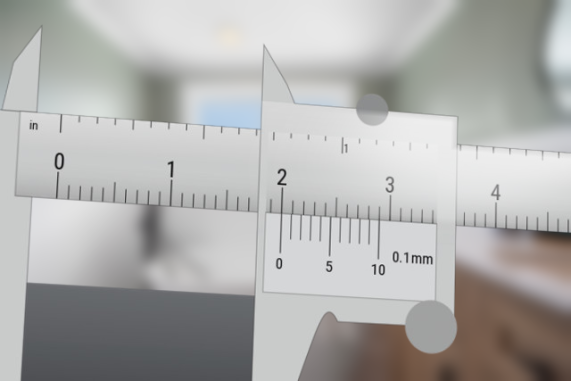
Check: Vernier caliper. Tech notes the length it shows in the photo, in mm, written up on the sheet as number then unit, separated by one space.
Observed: 20.0 mm
